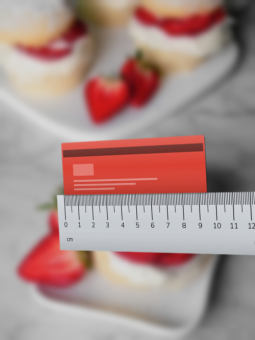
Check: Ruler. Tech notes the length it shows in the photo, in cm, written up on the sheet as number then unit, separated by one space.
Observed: 9.5 cm
